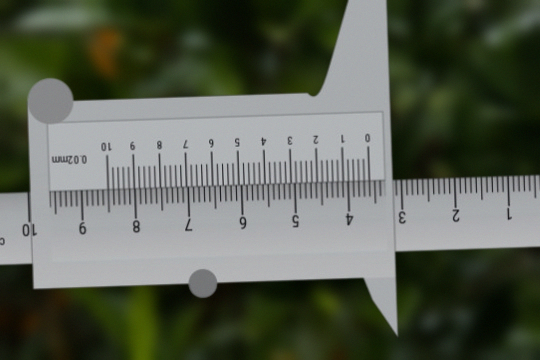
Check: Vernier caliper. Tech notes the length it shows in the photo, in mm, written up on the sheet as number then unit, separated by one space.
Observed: 36.0 mm
